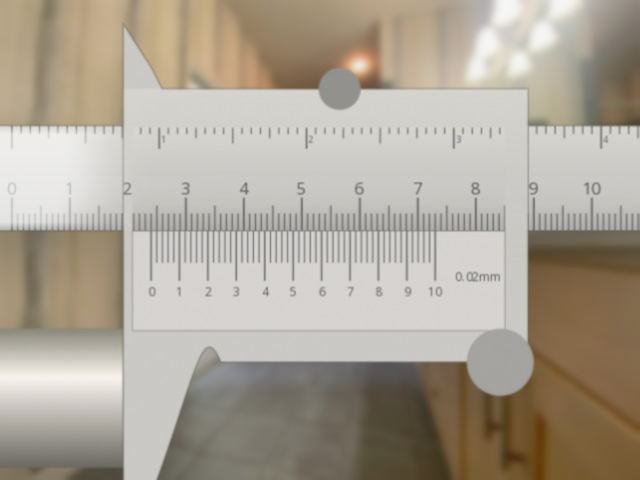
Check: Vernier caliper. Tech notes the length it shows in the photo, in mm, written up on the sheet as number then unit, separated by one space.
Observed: 24.0 mm
